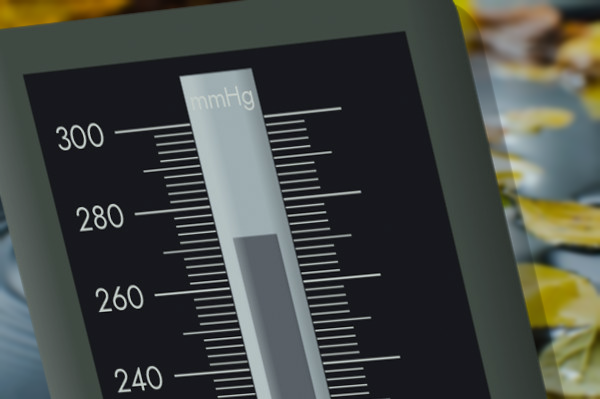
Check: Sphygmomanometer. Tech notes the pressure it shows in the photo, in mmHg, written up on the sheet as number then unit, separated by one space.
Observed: 272 mmHg
